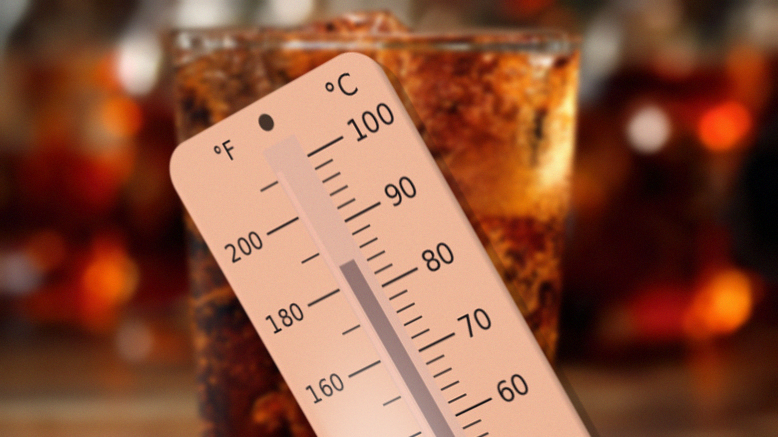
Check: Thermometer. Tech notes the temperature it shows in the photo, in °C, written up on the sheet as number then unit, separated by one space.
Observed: 85 °C
